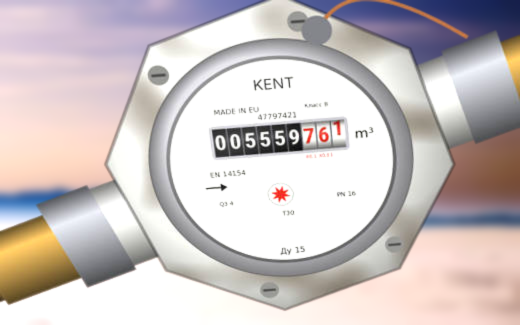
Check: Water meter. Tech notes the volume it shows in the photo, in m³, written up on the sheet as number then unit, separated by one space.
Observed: 5559.761 m³
